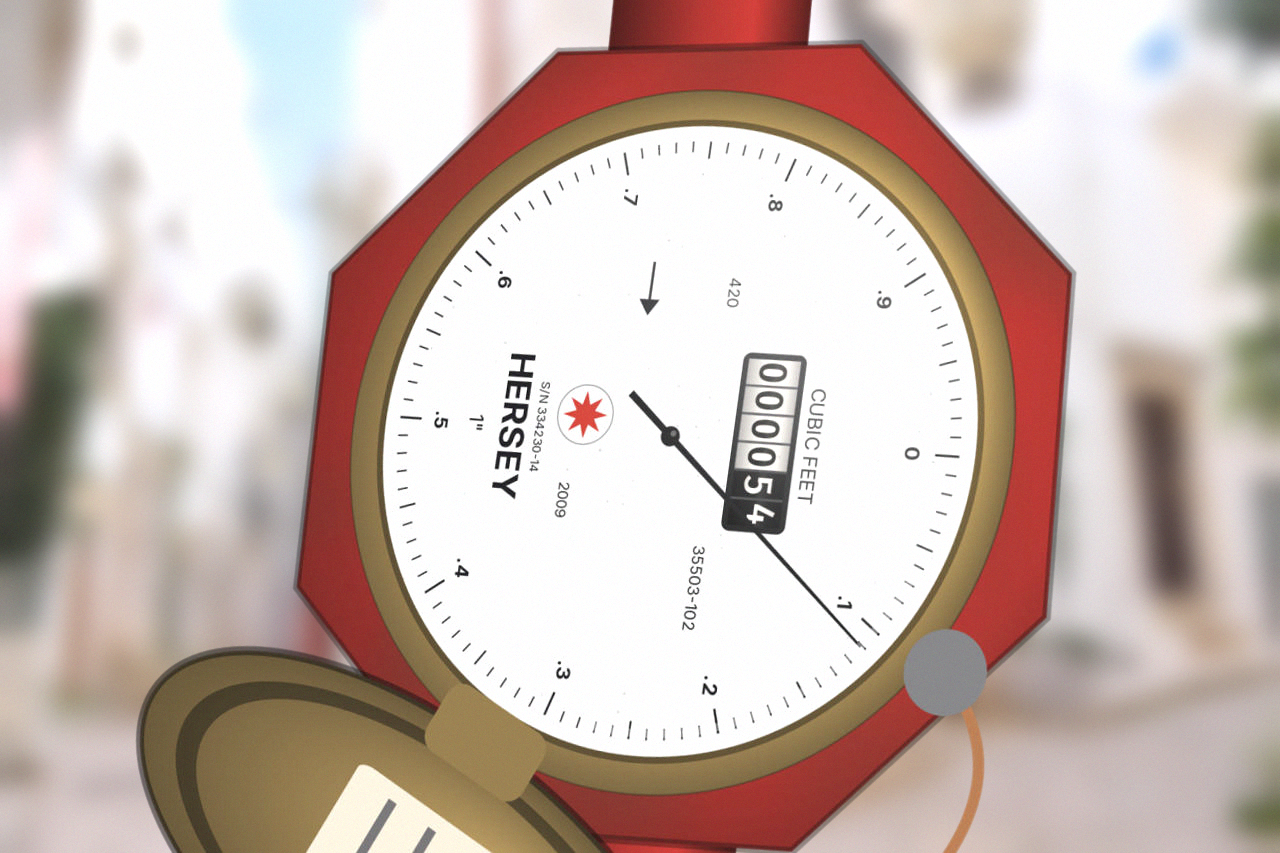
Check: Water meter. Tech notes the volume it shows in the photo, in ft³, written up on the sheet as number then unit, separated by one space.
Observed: 54.11 ft³
